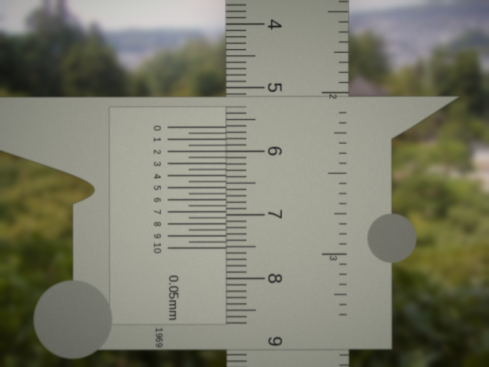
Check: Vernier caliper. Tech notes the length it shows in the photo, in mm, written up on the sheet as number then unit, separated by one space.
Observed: 56.2 mm
